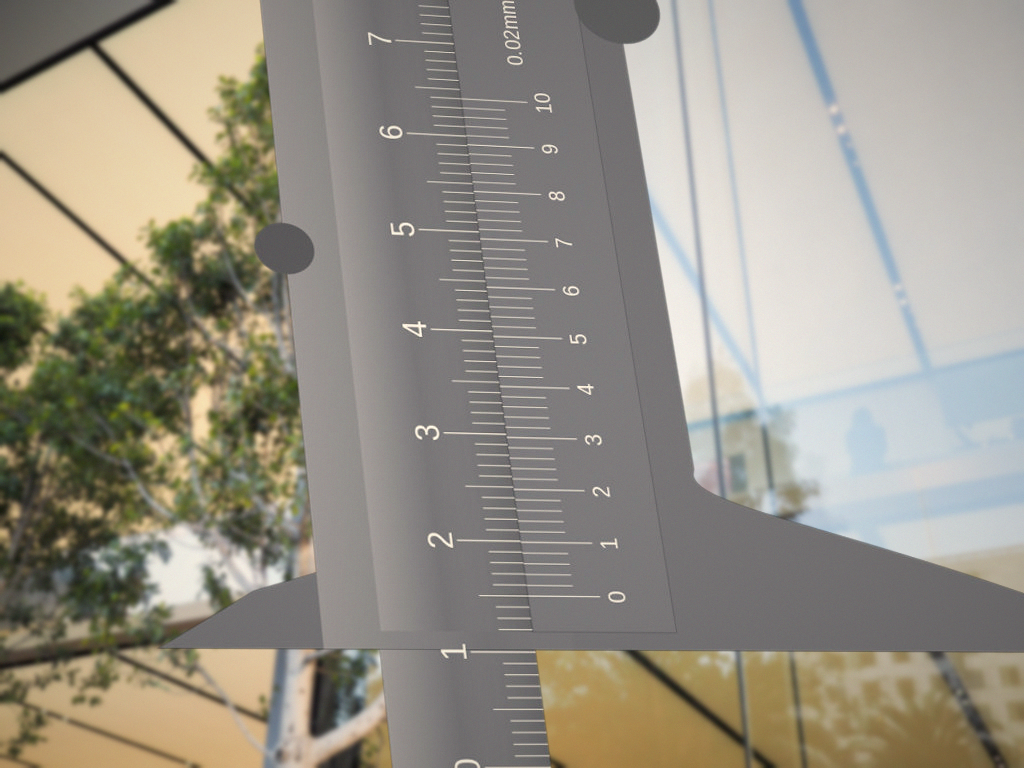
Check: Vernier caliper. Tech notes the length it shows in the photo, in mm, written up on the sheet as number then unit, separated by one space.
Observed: 15.0 mm
